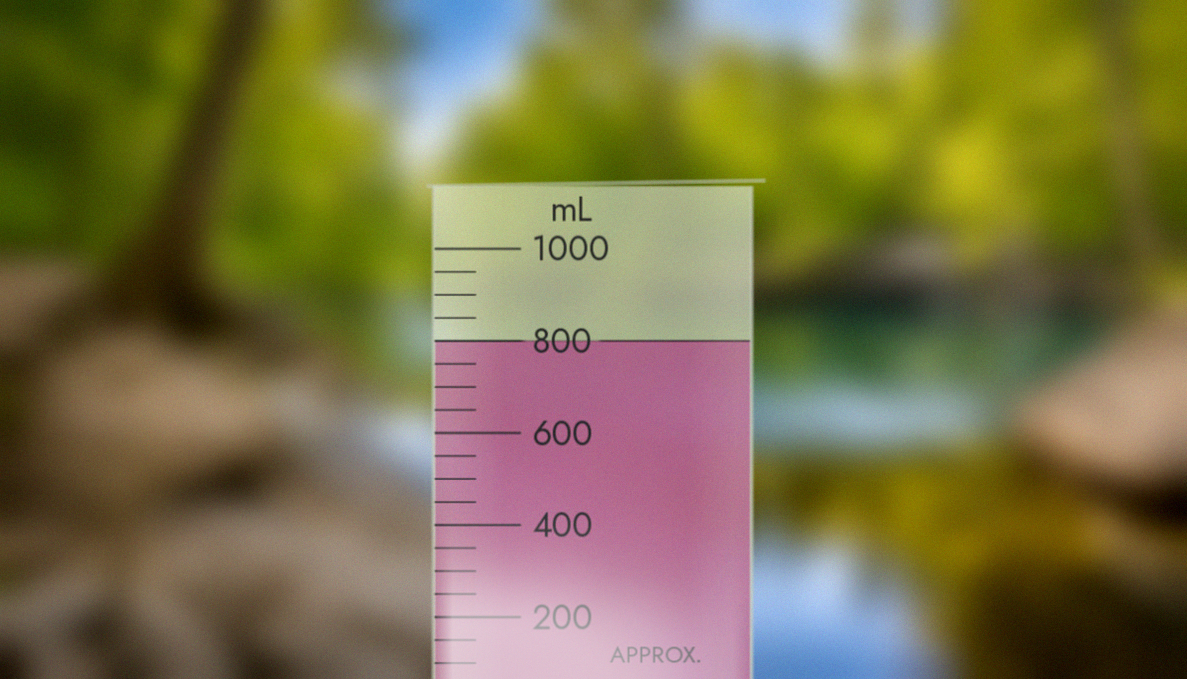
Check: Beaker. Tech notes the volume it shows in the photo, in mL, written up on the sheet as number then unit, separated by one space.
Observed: 800 mL
